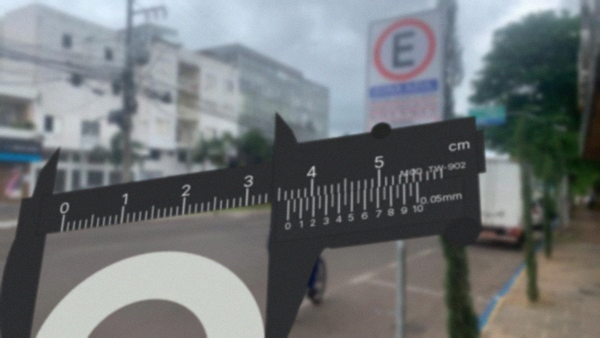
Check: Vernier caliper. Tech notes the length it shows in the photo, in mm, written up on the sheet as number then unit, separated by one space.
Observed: 36.5 mm
